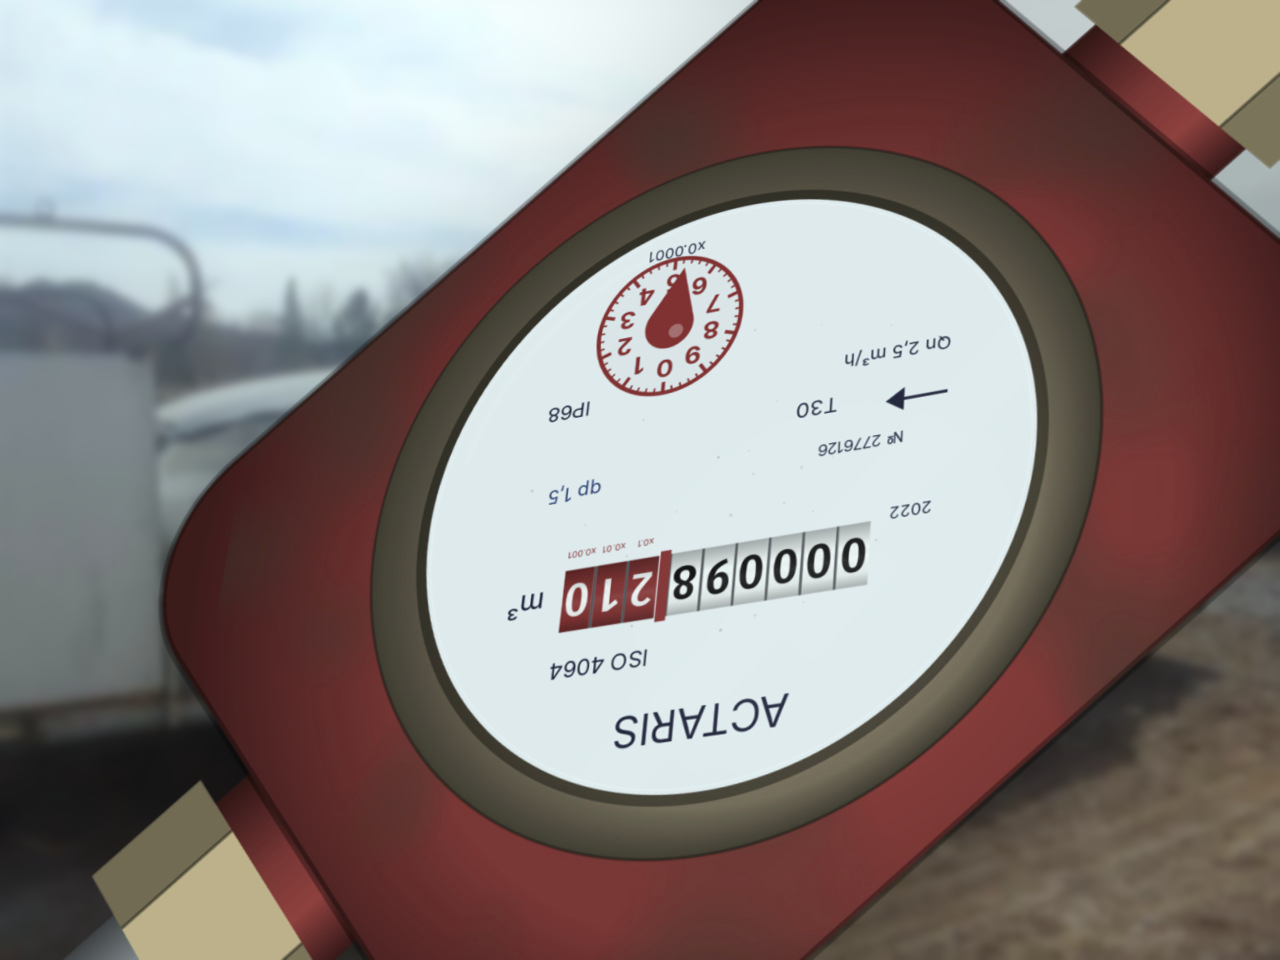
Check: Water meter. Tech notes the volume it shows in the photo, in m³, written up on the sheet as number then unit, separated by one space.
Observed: 98.2105 m³
